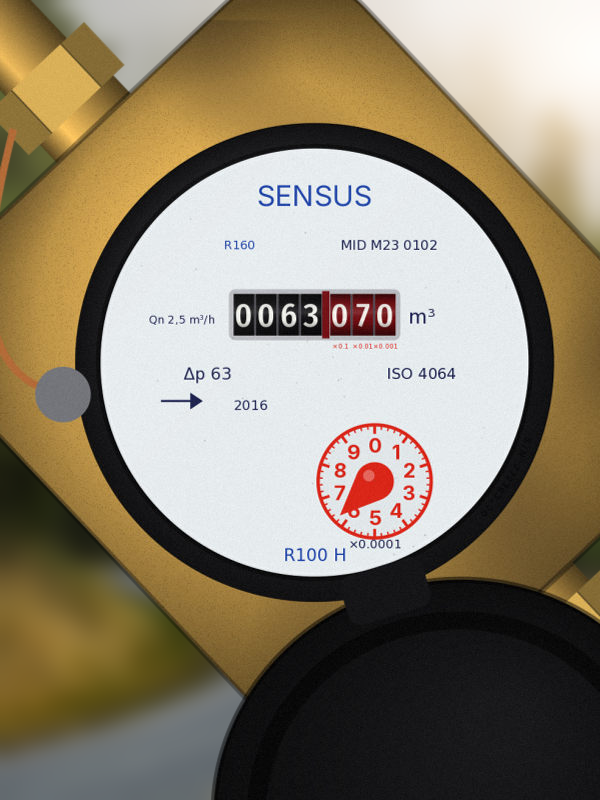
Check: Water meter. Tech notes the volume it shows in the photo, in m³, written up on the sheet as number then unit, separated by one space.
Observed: 63.0706 m³
